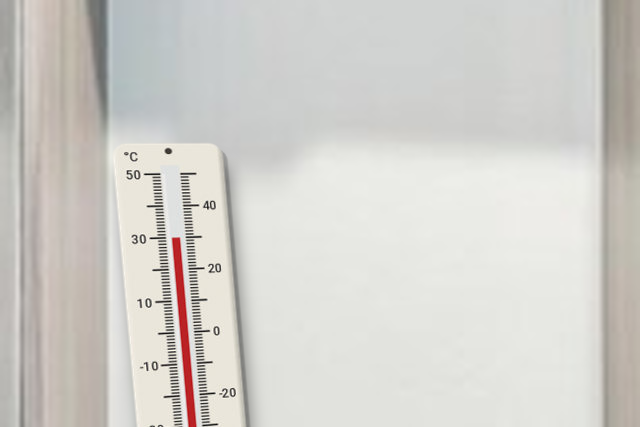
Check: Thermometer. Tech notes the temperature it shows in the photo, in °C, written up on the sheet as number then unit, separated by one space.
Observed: 30 °C
